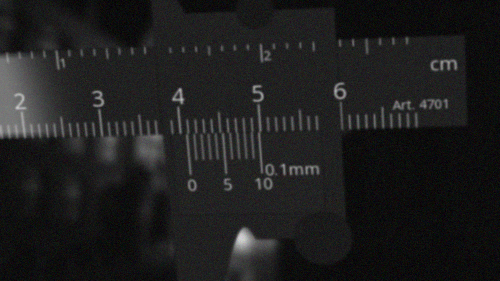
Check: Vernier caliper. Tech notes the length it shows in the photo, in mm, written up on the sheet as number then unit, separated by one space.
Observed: 40.8 mm
